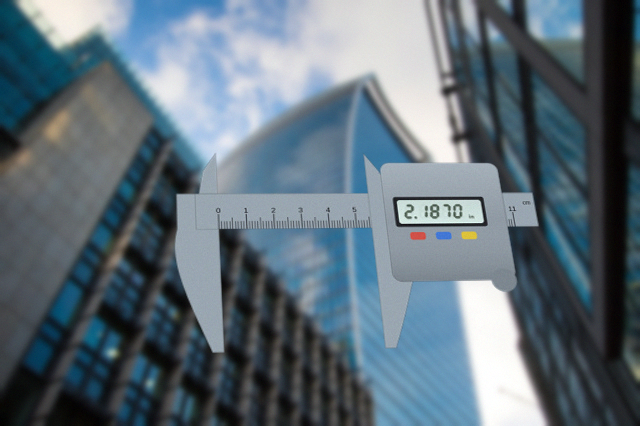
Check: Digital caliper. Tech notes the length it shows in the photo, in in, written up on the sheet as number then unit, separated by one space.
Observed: 2.1870 in
